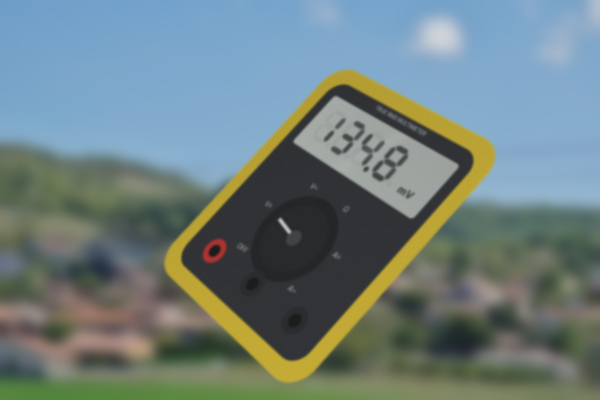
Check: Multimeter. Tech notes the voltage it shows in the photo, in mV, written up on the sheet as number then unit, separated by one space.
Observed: 134.8 mV
